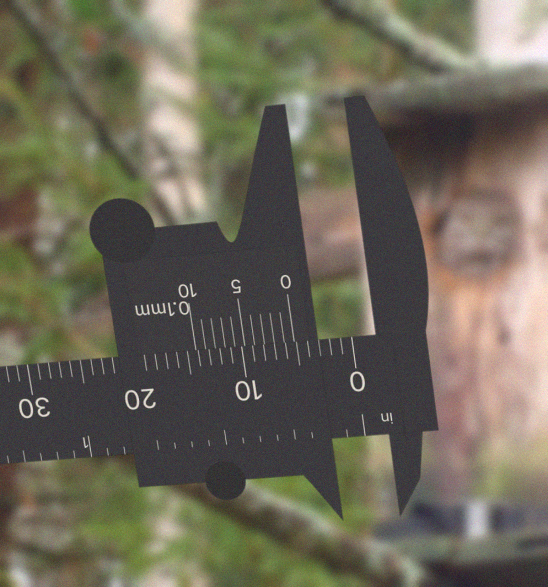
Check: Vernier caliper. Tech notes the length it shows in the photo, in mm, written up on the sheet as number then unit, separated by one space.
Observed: 5.2 mm
